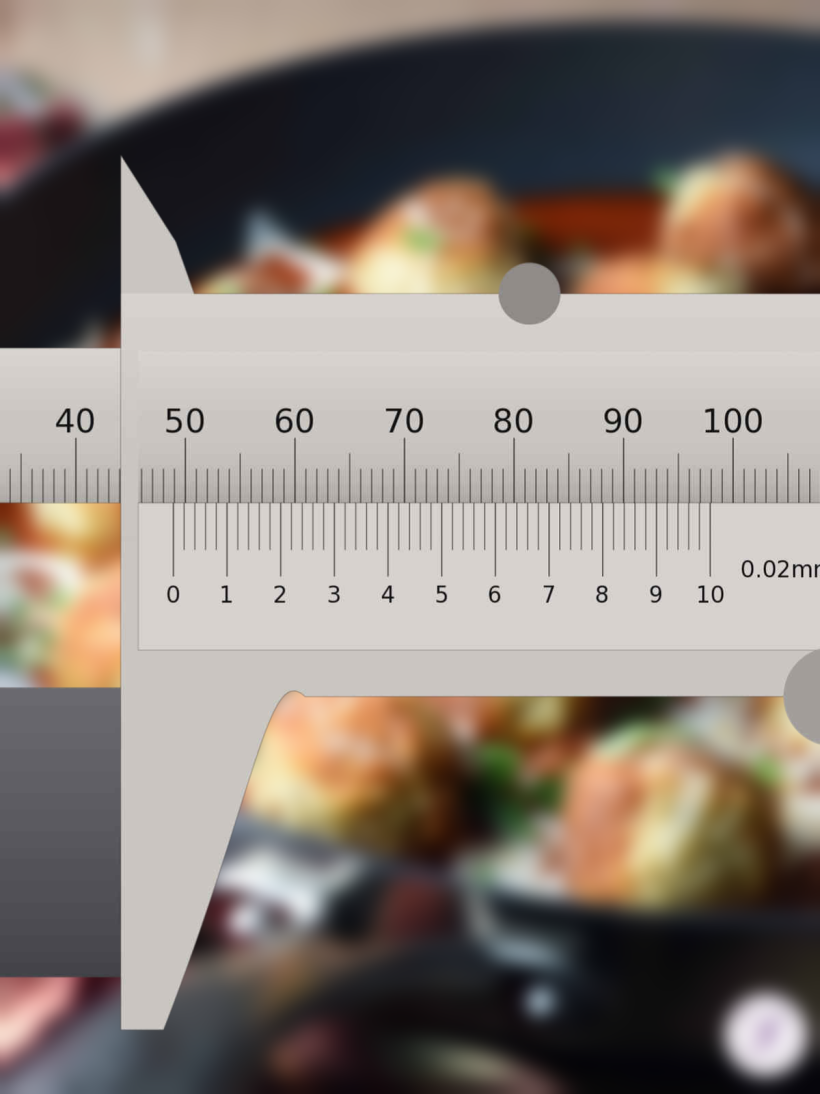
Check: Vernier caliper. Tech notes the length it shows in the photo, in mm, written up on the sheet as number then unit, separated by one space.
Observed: 48.9 mm
